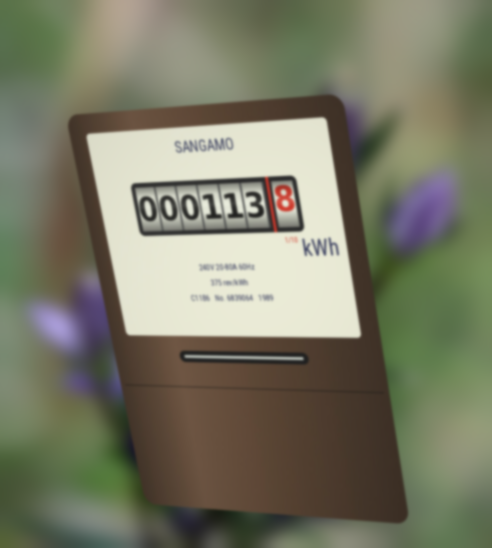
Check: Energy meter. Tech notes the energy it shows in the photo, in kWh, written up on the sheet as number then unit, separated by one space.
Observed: 113.8 kWh
